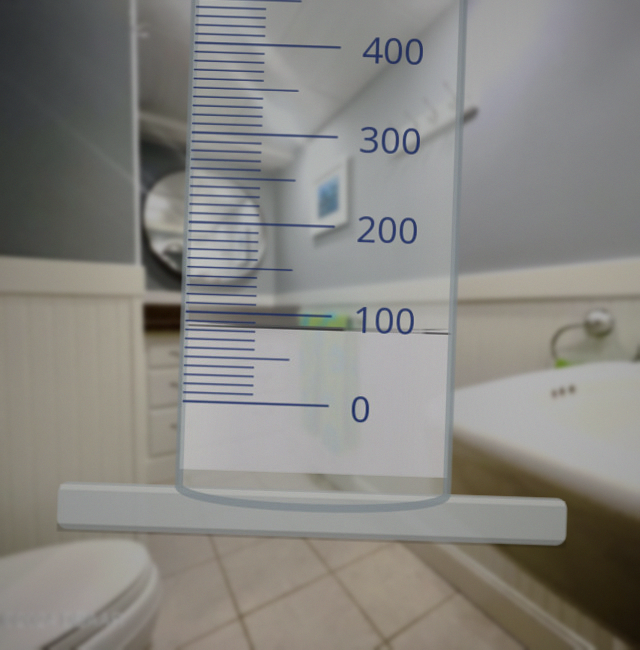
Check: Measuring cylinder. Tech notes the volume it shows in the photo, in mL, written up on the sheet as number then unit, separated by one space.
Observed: 85 mL
